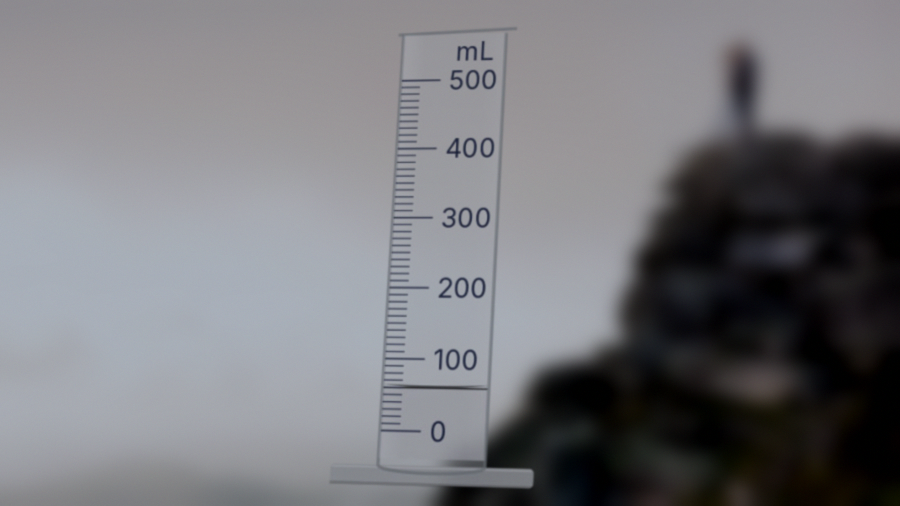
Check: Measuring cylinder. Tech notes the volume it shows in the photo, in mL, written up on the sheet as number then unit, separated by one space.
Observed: 60 mL
